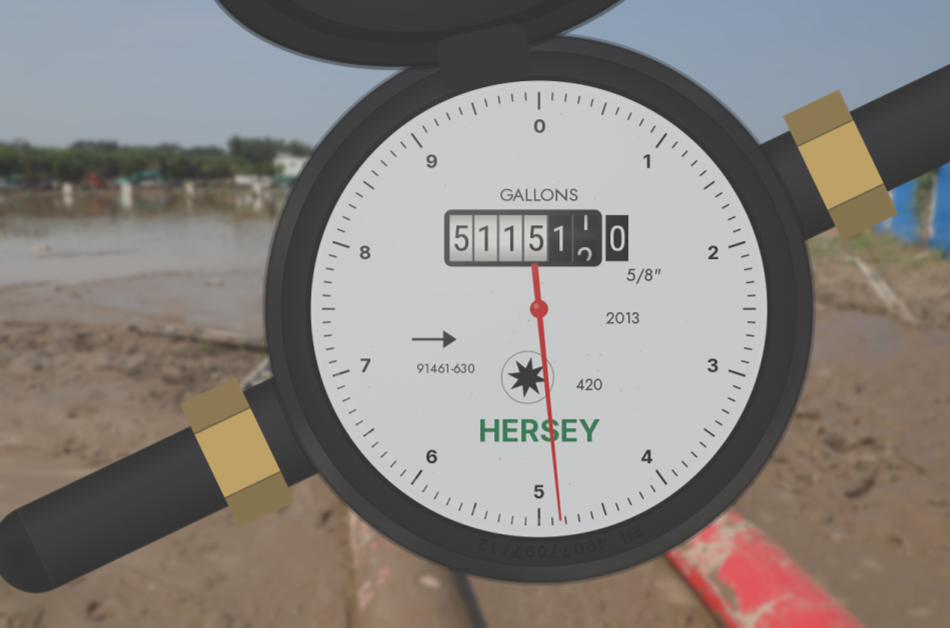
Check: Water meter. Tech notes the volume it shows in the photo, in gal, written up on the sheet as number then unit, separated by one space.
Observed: 5115114.8 gal
